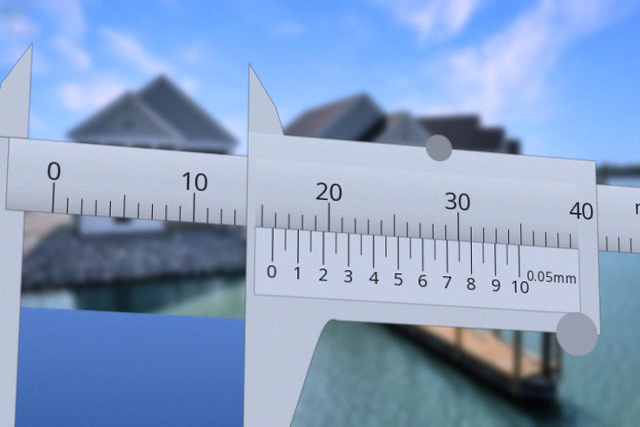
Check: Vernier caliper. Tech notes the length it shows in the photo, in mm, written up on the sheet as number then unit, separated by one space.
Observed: 15.8 mm
